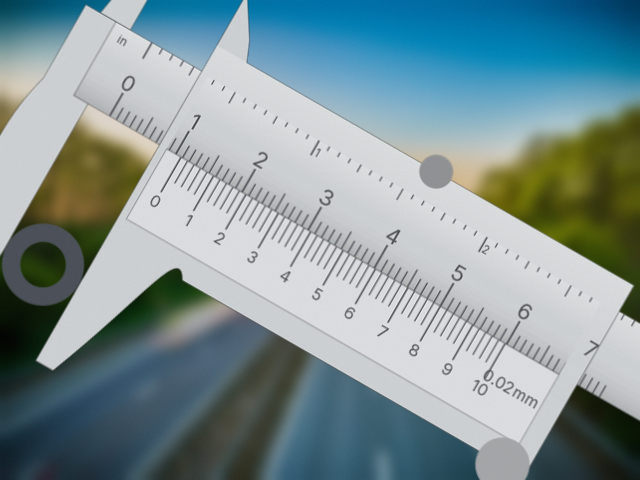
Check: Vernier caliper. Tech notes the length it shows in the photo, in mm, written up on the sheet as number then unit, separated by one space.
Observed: 10.8 mm
